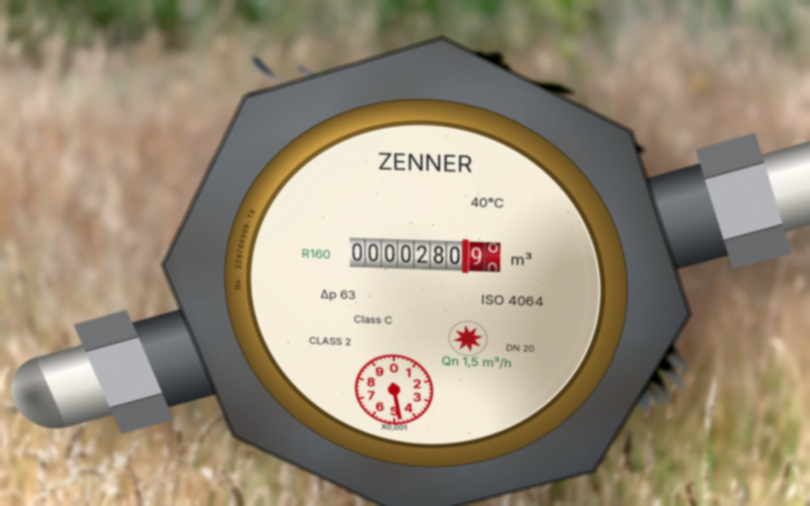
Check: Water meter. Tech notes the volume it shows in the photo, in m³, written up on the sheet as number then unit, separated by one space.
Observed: 280.984 m³
